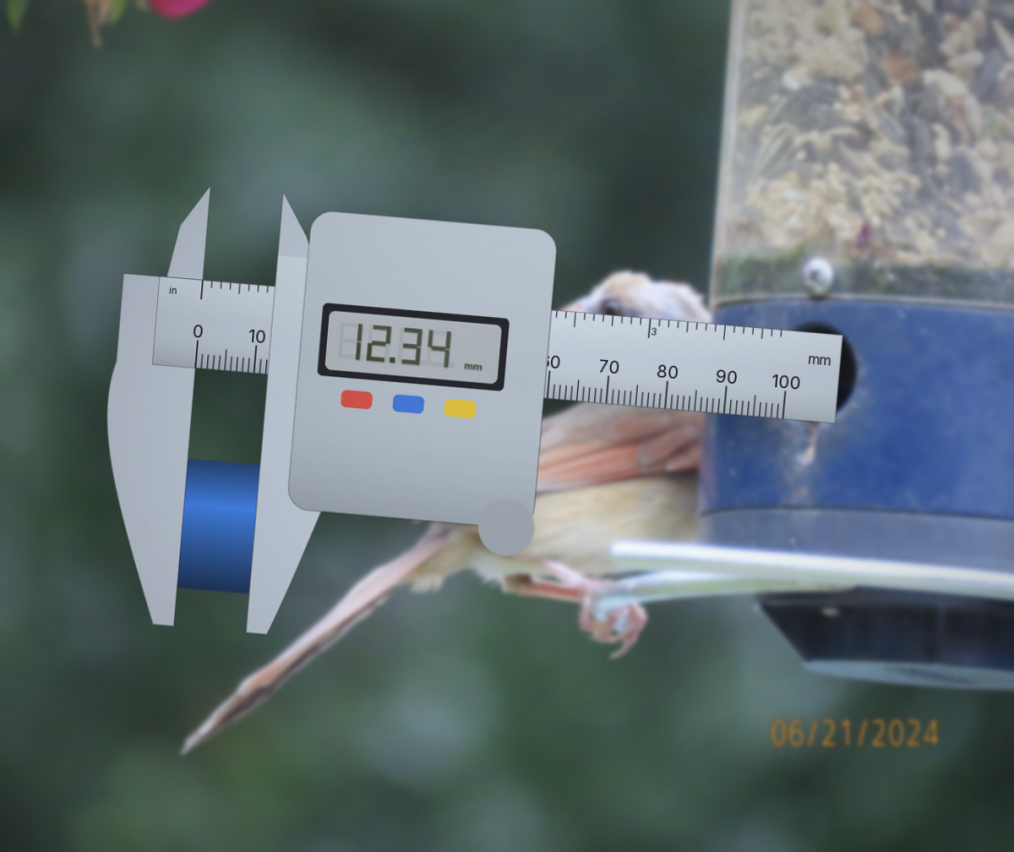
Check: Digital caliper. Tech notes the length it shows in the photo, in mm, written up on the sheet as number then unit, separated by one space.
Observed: 12.34 mm
